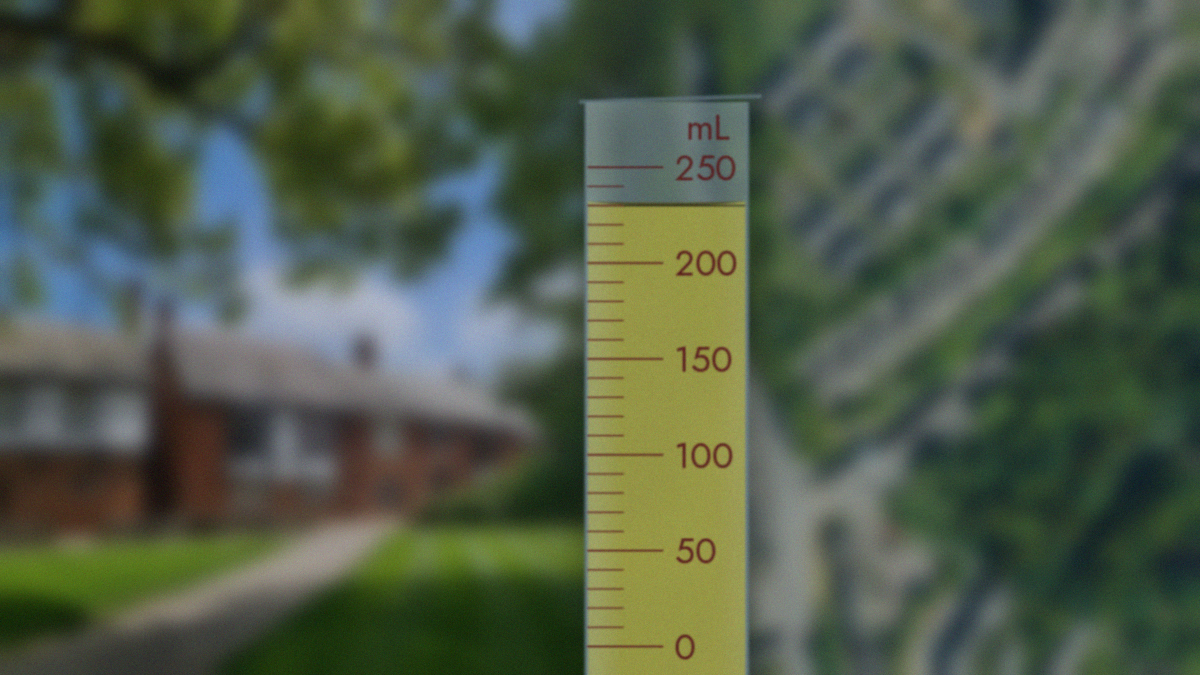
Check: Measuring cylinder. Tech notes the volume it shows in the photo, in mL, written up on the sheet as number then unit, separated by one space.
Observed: 230 mL
